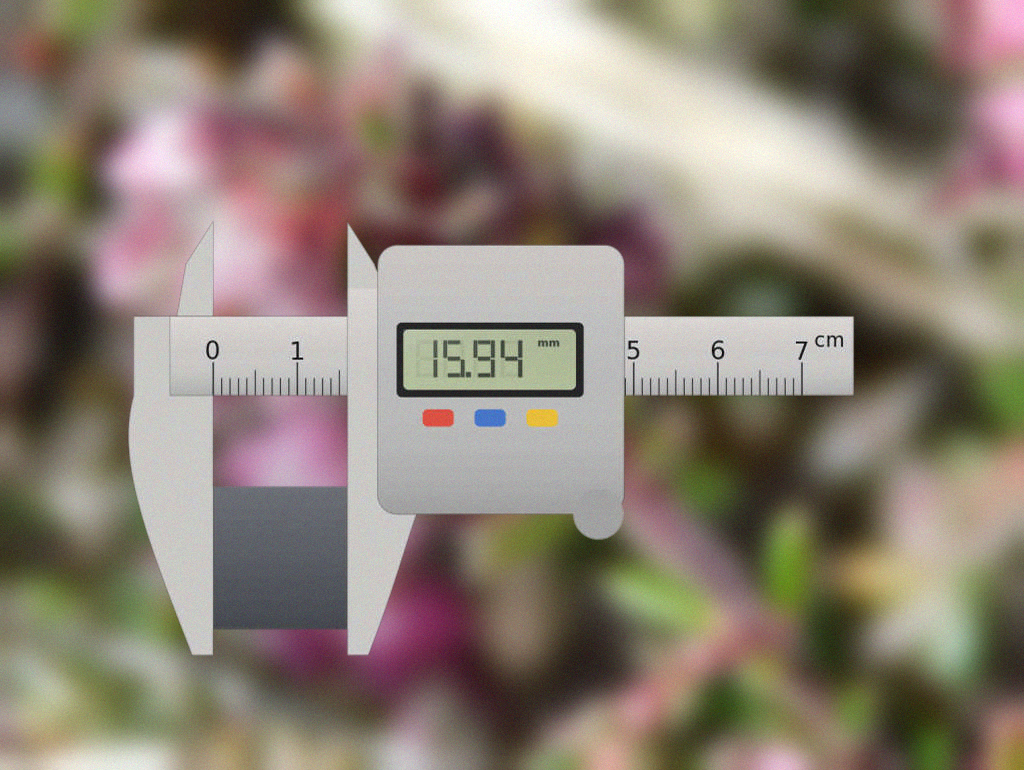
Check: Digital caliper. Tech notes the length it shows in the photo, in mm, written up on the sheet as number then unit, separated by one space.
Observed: 15.94 mm
